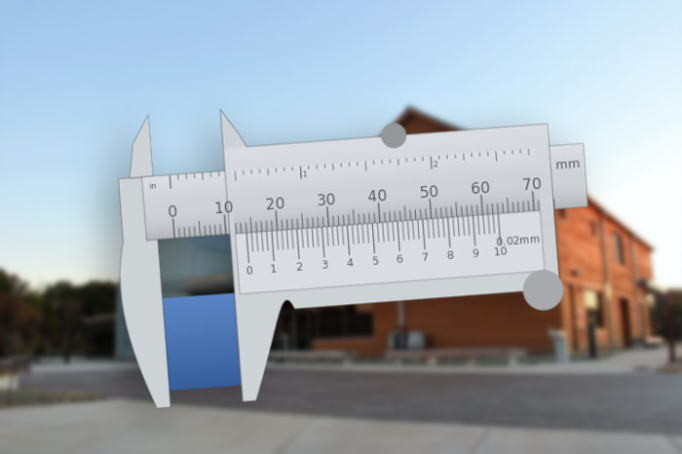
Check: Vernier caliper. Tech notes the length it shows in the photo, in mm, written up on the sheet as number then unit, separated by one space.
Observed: 14.0 mm
